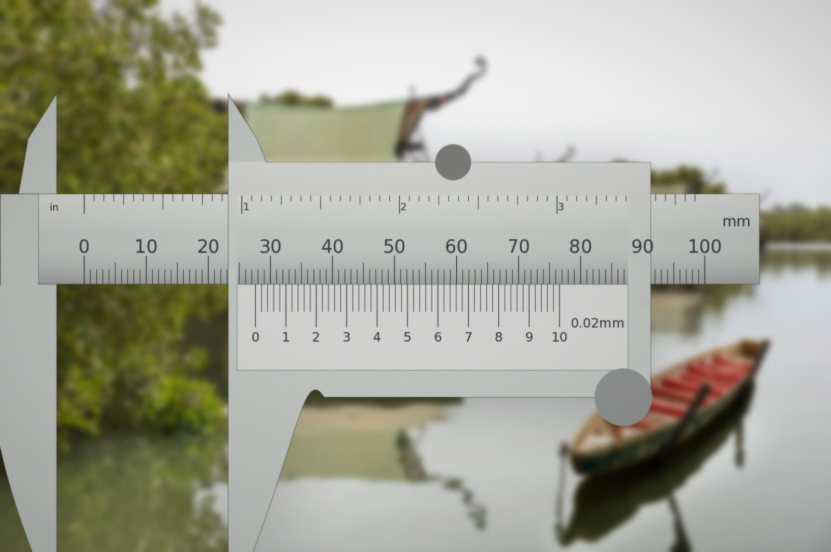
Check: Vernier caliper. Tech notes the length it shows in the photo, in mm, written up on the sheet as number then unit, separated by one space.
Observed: 27.6 mm
